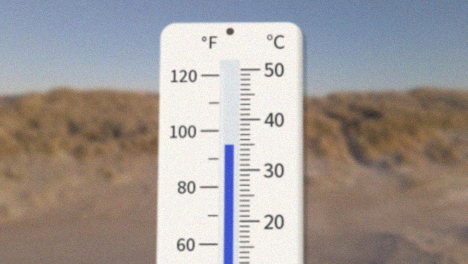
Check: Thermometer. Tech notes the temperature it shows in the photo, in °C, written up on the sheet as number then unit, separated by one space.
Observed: 35 °C
